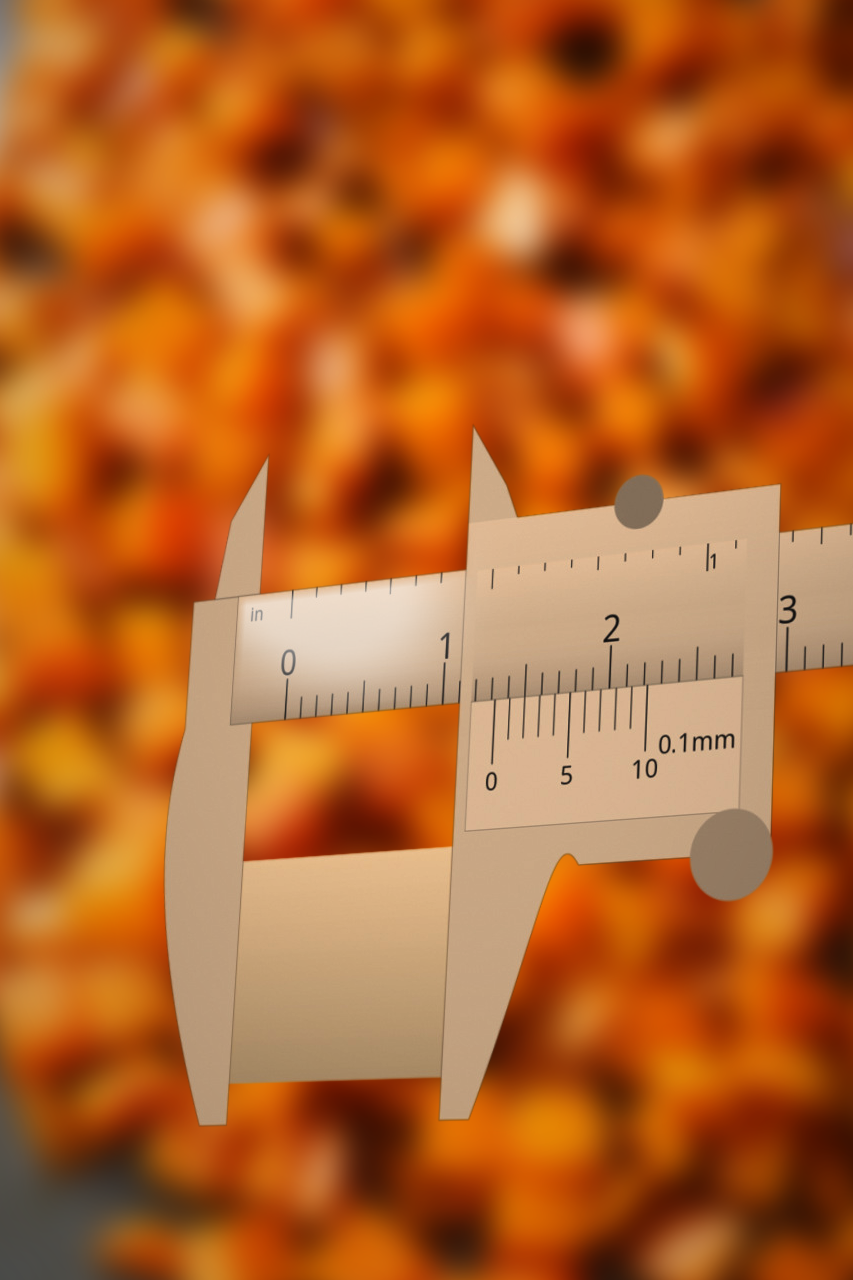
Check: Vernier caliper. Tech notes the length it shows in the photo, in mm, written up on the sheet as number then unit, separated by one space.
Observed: 13.2 mm
